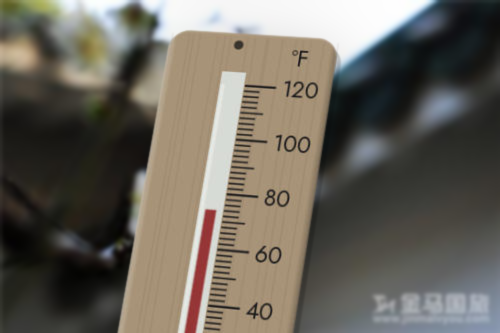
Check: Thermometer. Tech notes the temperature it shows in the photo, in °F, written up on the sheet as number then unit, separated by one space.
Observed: 74 °F
